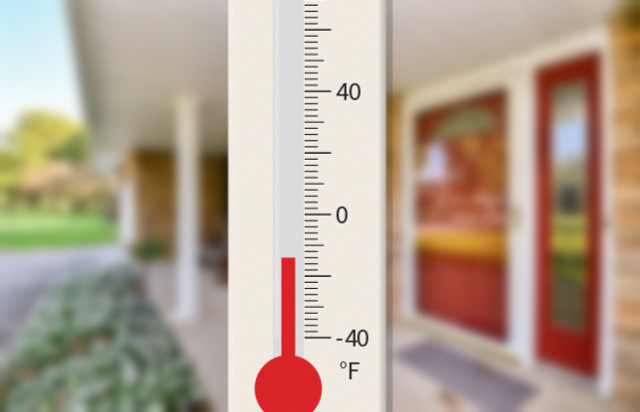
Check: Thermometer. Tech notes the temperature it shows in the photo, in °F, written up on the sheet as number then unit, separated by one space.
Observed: -14 °F
